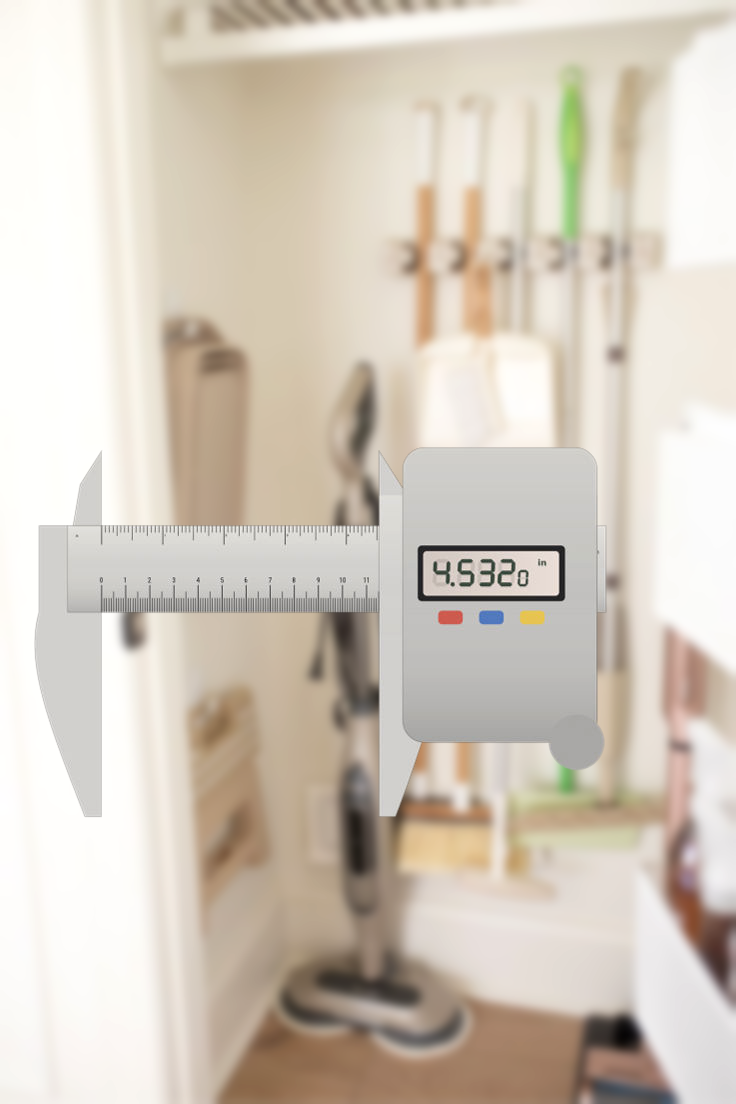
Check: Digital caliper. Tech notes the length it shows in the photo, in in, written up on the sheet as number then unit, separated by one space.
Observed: 4.5320 in
